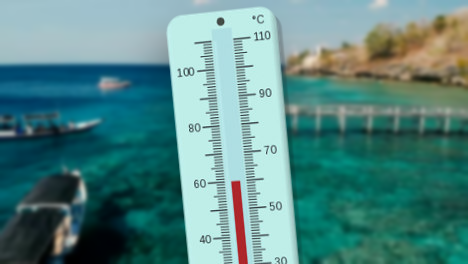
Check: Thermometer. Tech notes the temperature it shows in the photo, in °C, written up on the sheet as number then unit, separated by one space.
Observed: 60 °C
